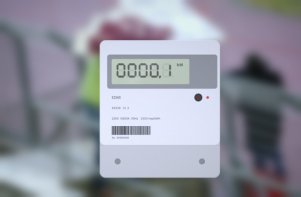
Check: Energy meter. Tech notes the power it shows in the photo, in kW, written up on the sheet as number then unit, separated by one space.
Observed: 0.1 kW
